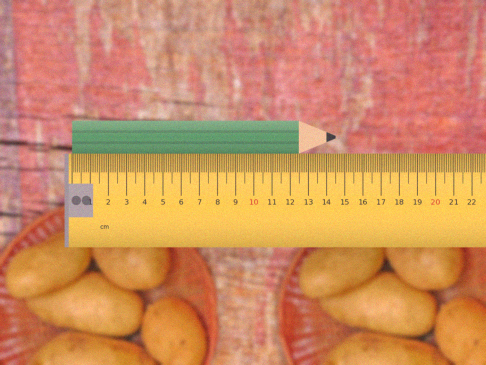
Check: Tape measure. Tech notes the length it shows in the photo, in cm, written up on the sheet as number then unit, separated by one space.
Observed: 14.5 cm
